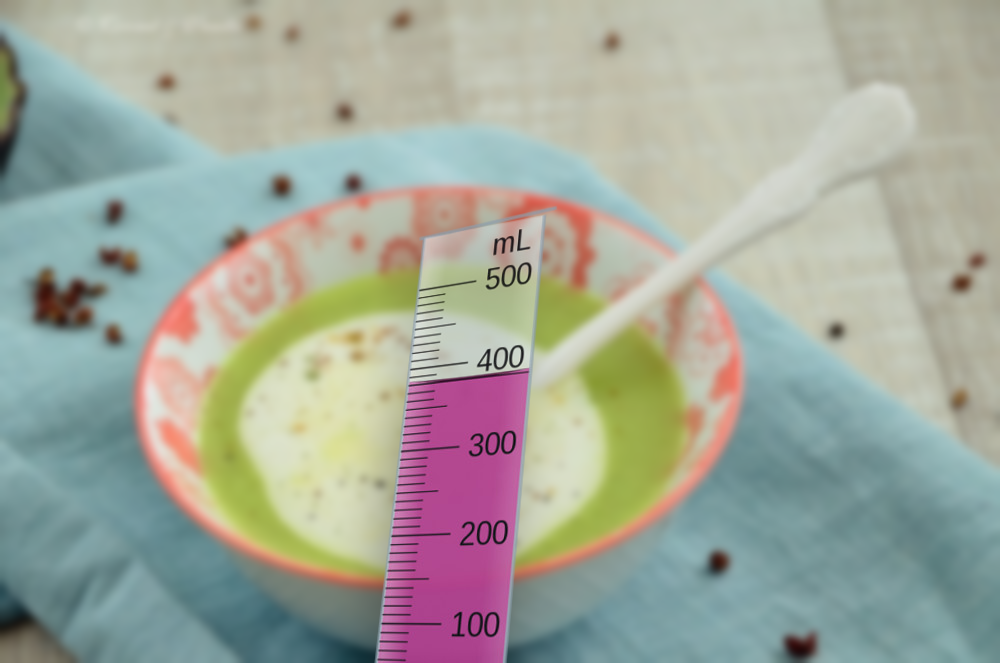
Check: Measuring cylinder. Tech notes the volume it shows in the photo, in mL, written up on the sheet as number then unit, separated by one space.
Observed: 380 mL
